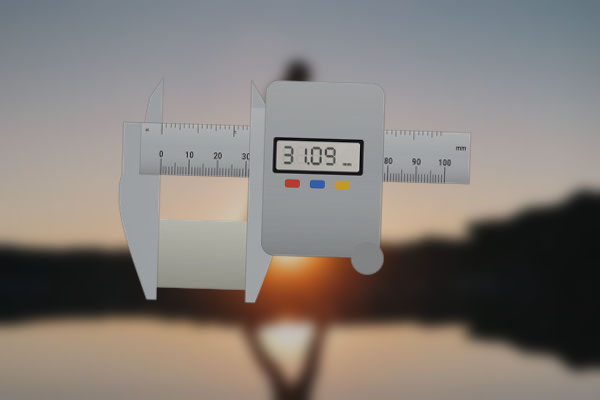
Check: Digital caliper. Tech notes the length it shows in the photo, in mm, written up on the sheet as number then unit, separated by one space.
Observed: 31.09 mm
